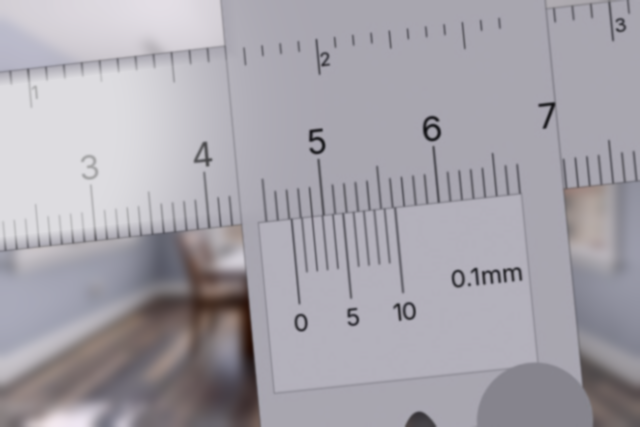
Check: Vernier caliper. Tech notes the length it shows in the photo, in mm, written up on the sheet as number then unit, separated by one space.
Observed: 47.2 mm
